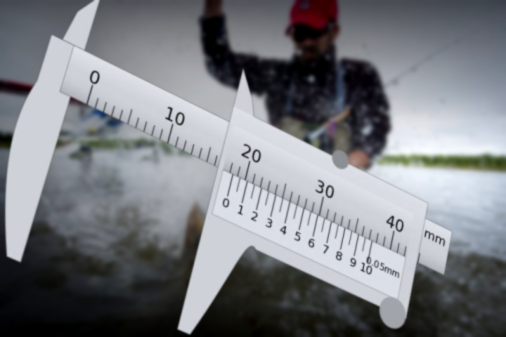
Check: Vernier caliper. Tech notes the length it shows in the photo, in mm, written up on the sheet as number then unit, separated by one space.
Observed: 18.4 mm
